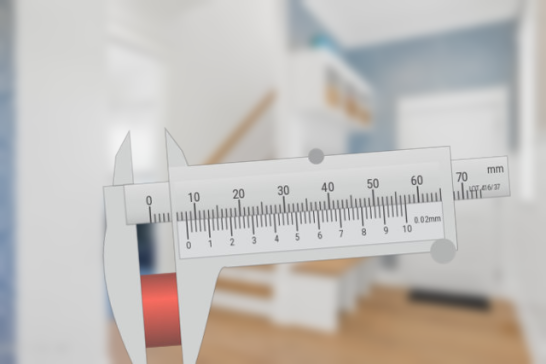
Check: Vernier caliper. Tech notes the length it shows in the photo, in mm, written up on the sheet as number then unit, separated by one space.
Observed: 8.0 mm
